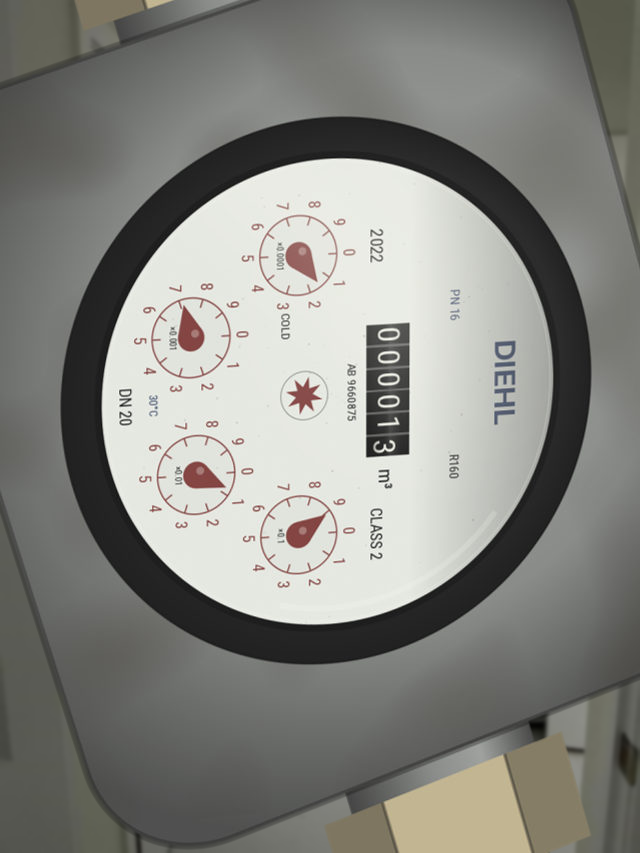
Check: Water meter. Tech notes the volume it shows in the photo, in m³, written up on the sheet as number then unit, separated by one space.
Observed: 12.9071 m³
